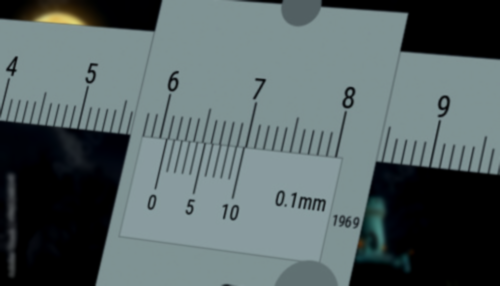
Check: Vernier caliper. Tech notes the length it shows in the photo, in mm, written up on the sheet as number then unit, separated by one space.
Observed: 60.8 mm
